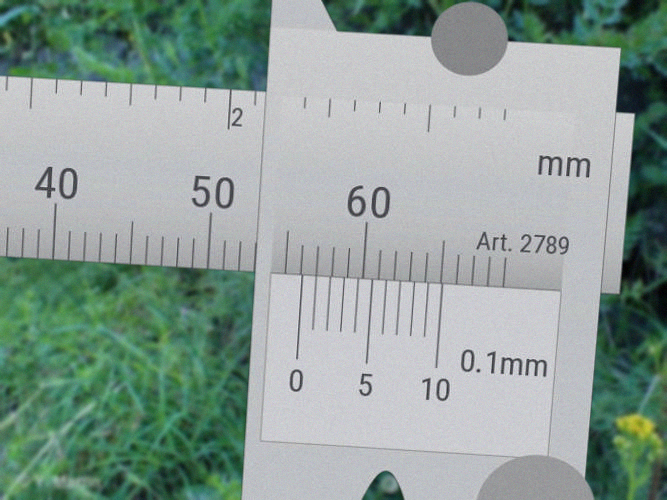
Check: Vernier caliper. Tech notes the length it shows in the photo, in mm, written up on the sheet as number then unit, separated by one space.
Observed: 56.1 mm
